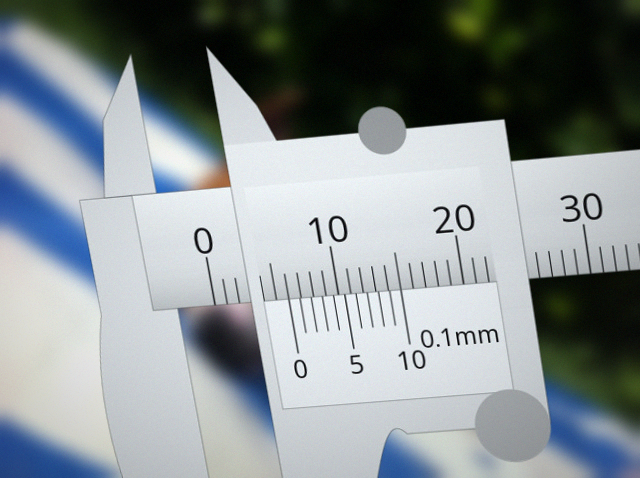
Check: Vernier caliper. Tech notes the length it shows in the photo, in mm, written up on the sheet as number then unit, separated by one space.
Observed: 6.0 mm
